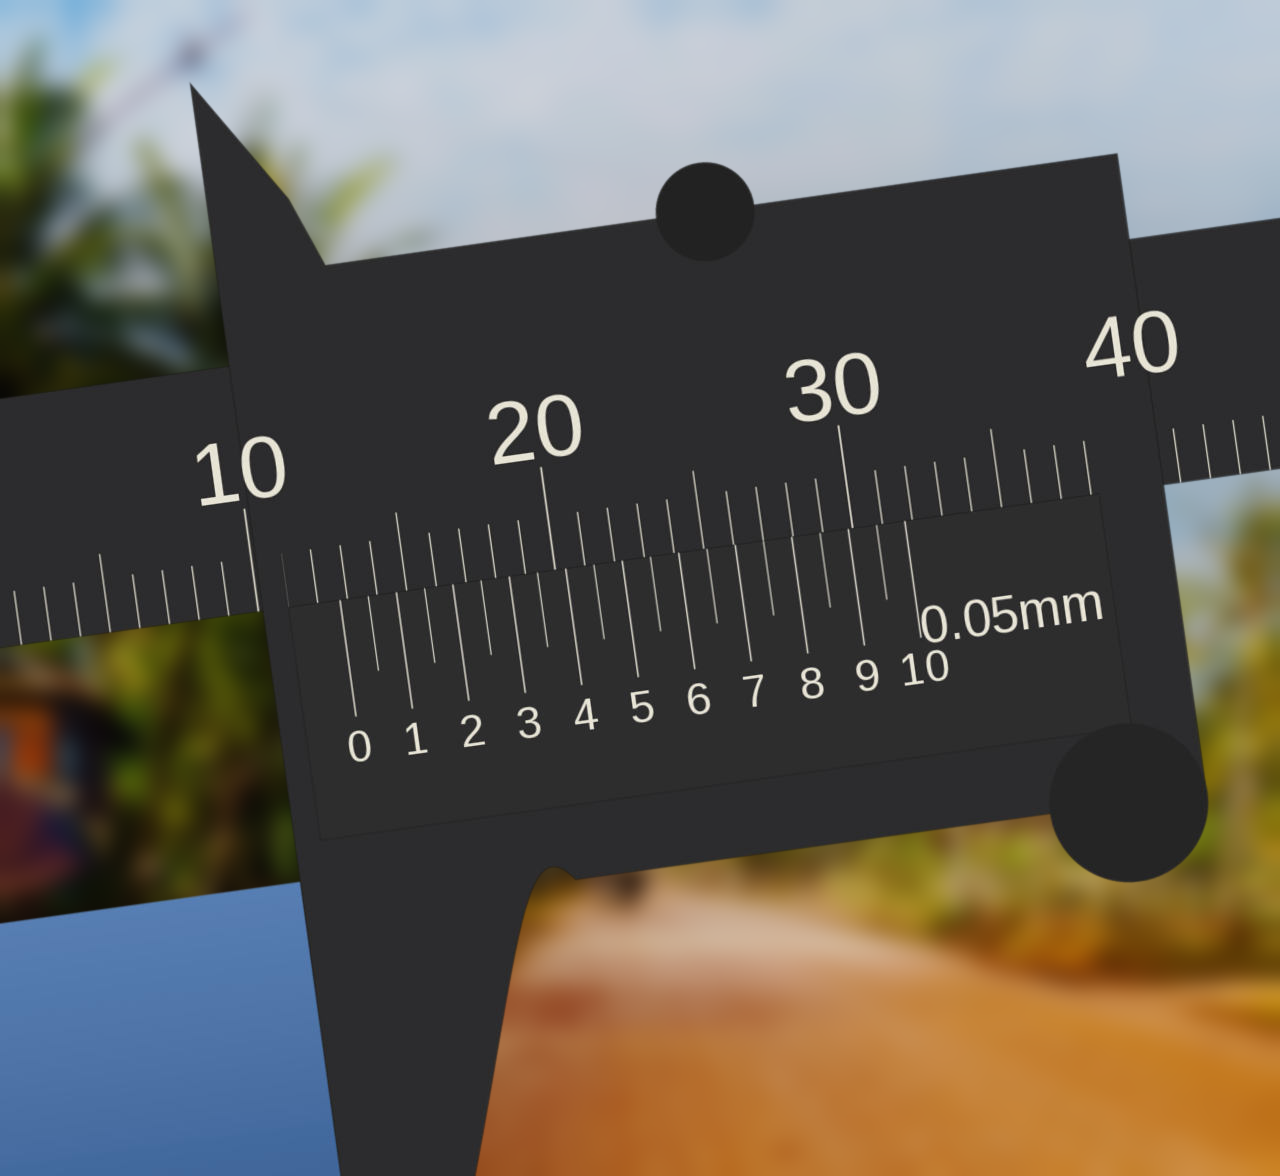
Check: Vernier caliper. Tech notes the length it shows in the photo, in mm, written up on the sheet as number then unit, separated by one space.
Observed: 12.75 mm
